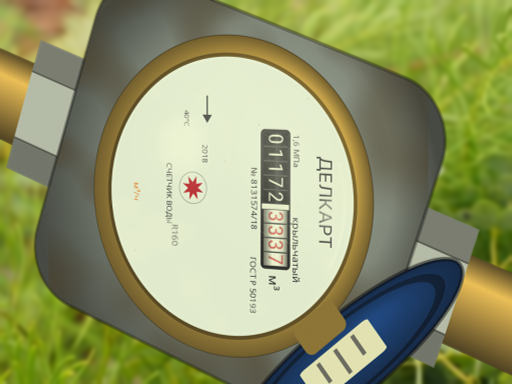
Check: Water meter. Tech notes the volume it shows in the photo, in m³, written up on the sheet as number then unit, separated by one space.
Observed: 1172.3337 m³
